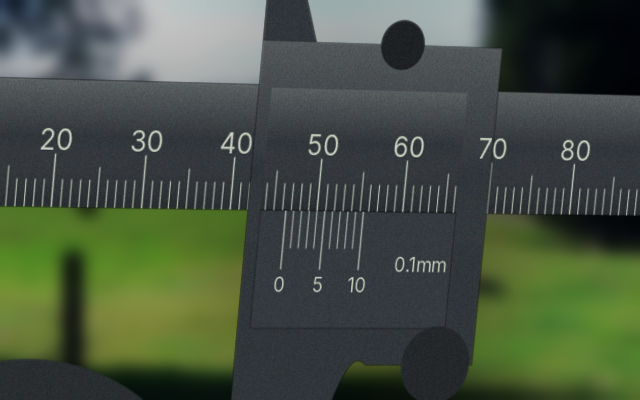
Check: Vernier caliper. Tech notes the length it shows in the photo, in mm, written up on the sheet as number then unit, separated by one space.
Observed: 46.4 mm
